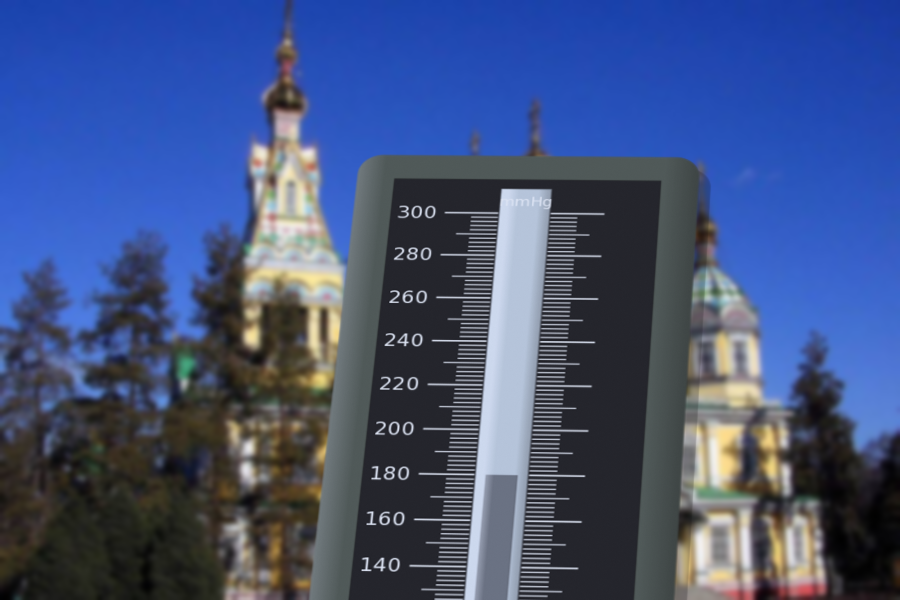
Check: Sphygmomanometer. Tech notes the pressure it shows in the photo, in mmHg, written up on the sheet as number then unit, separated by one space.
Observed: 180 mmHg
